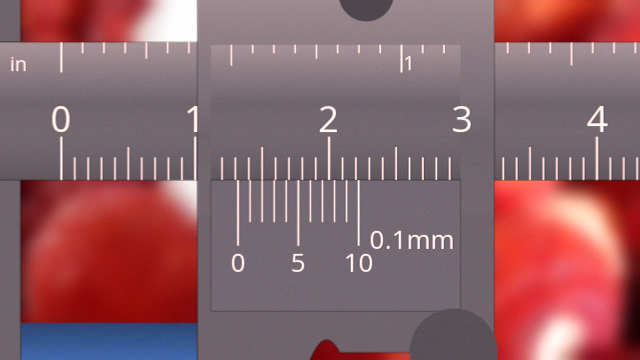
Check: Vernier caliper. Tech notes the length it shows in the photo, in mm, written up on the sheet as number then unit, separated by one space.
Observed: 13.2 mm
